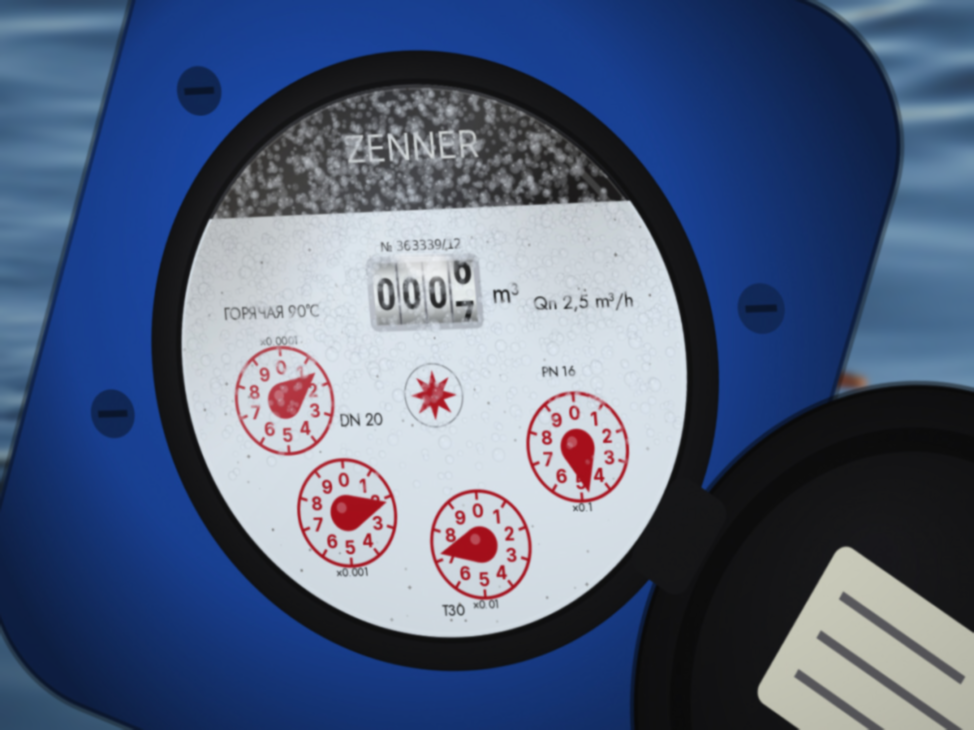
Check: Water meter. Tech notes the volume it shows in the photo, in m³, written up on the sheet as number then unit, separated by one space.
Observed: 6.4721 m³
